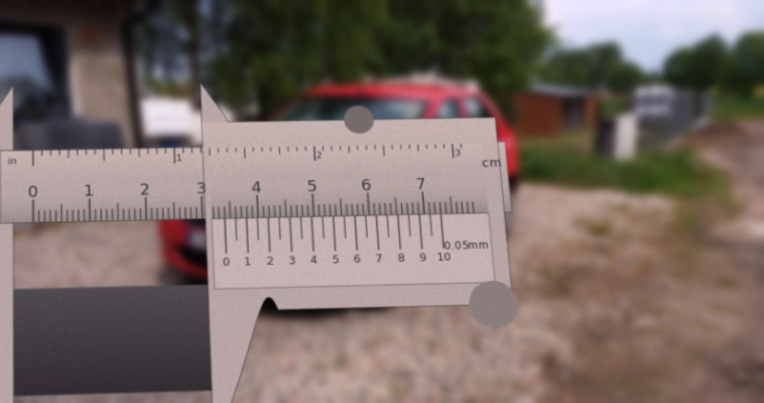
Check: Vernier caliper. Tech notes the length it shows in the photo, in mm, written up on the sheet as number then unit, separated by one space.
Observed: 34.0 mm
